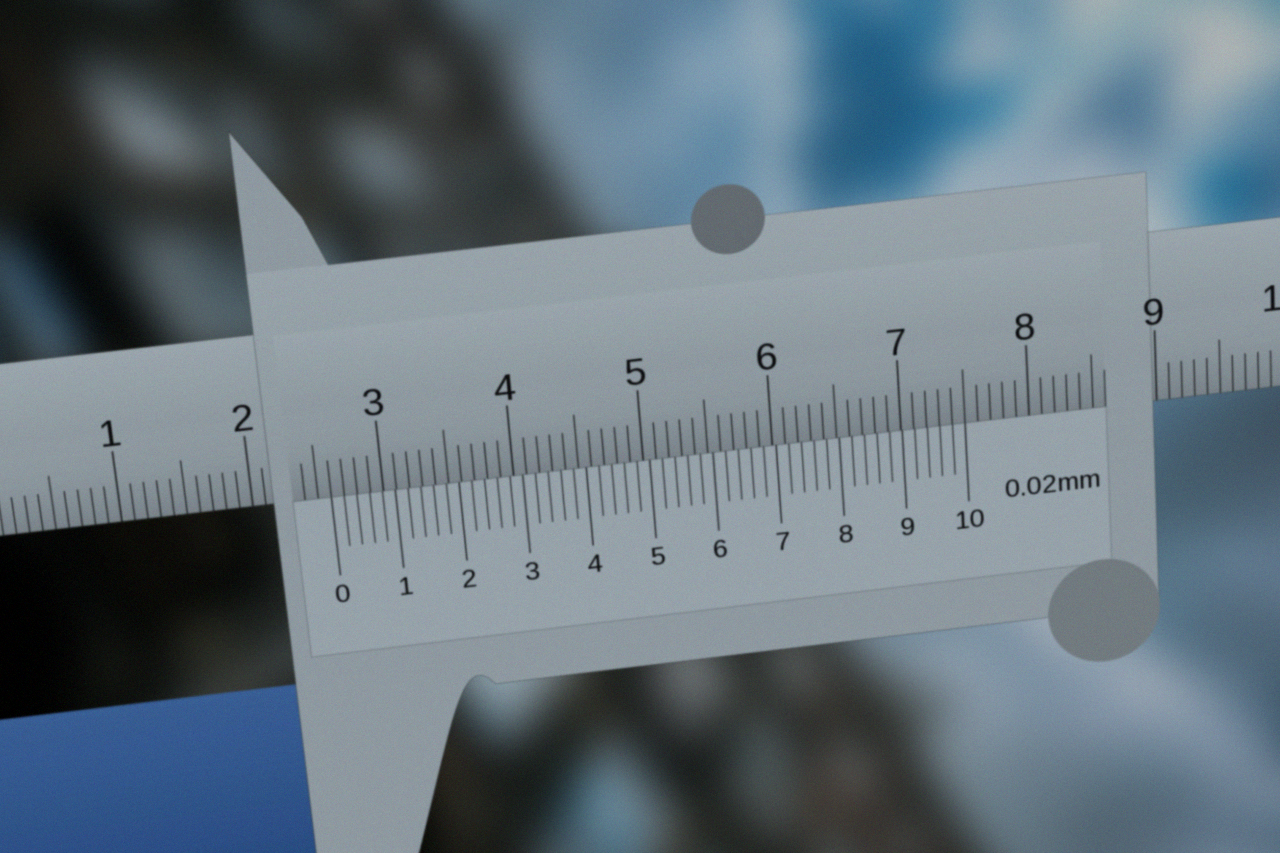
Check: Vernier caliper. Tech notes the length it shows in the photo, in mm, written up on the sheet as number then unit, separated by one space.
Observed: 26.0 mm
